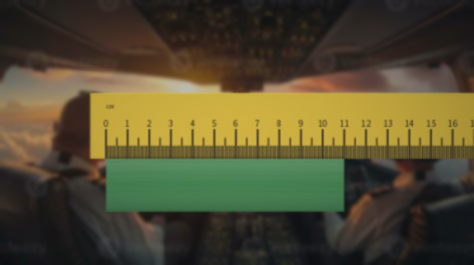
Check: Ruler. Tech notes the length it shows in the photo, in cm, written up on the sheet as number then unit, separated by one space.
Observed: 11 cm
